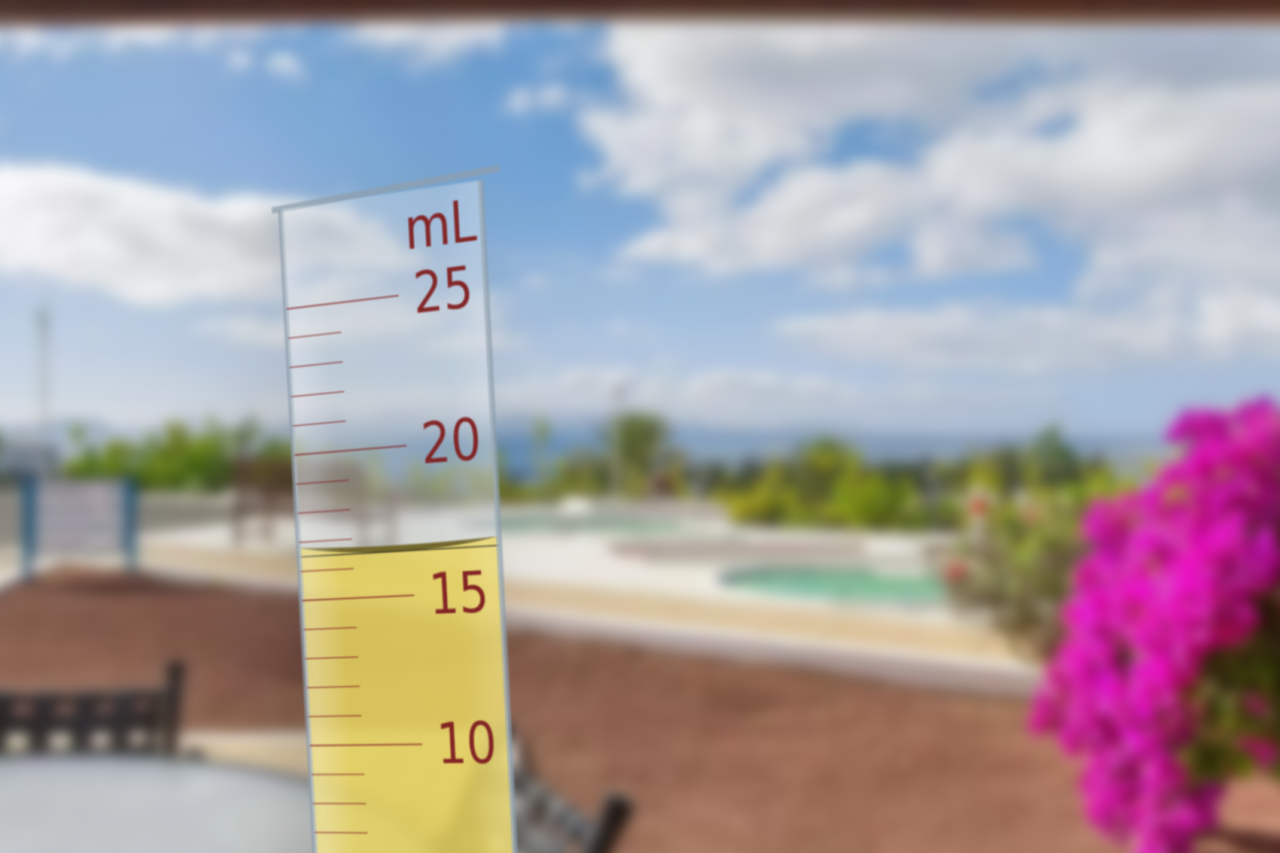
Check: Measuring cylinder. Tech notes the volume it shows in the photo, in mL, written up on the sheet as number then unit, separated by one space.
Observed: 16.5 mL
